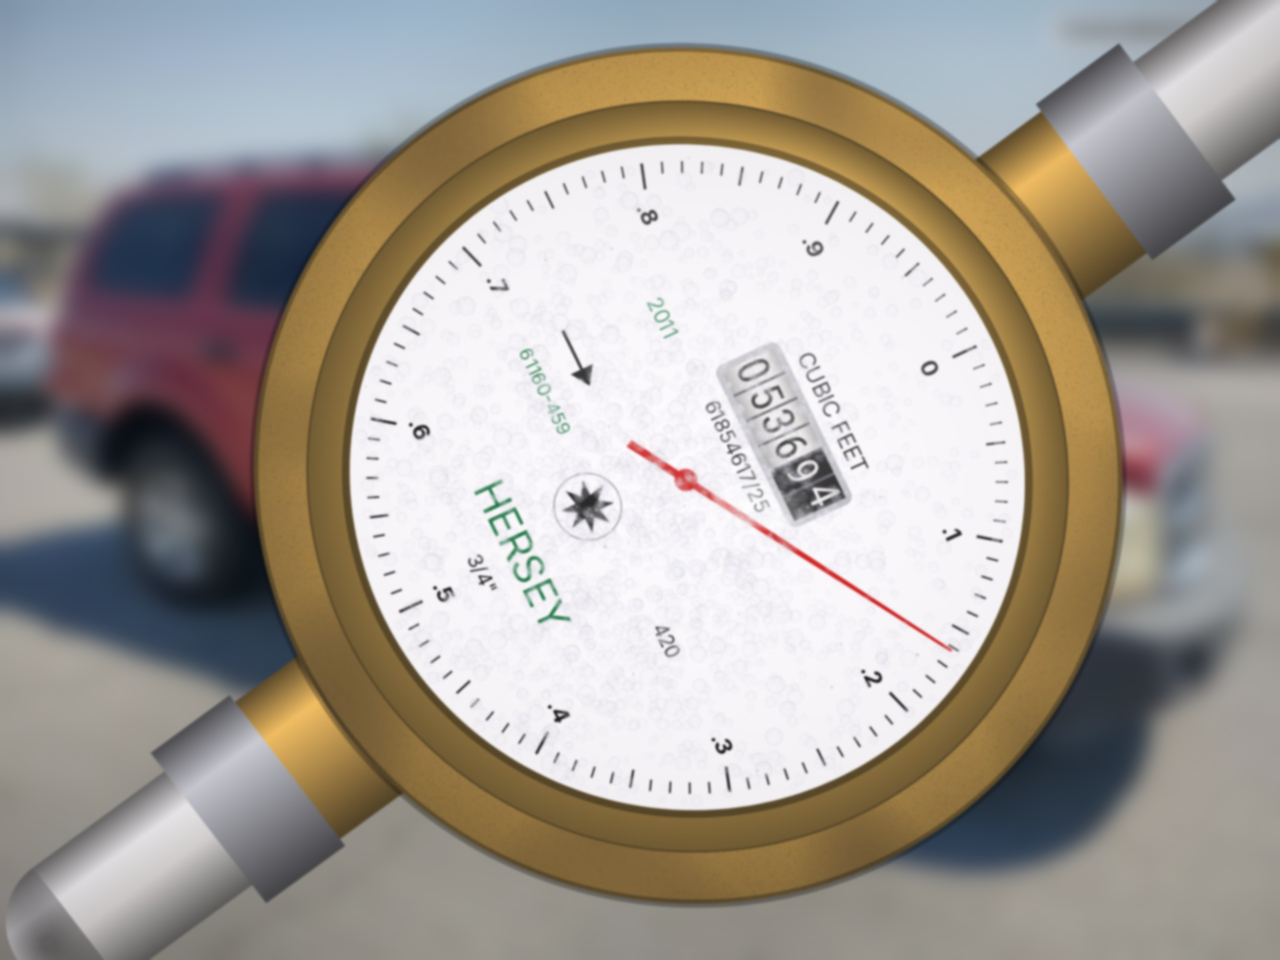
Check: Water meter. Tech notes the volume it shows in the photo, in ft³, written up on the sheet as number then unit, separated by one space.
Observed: 53694.16 ft³
